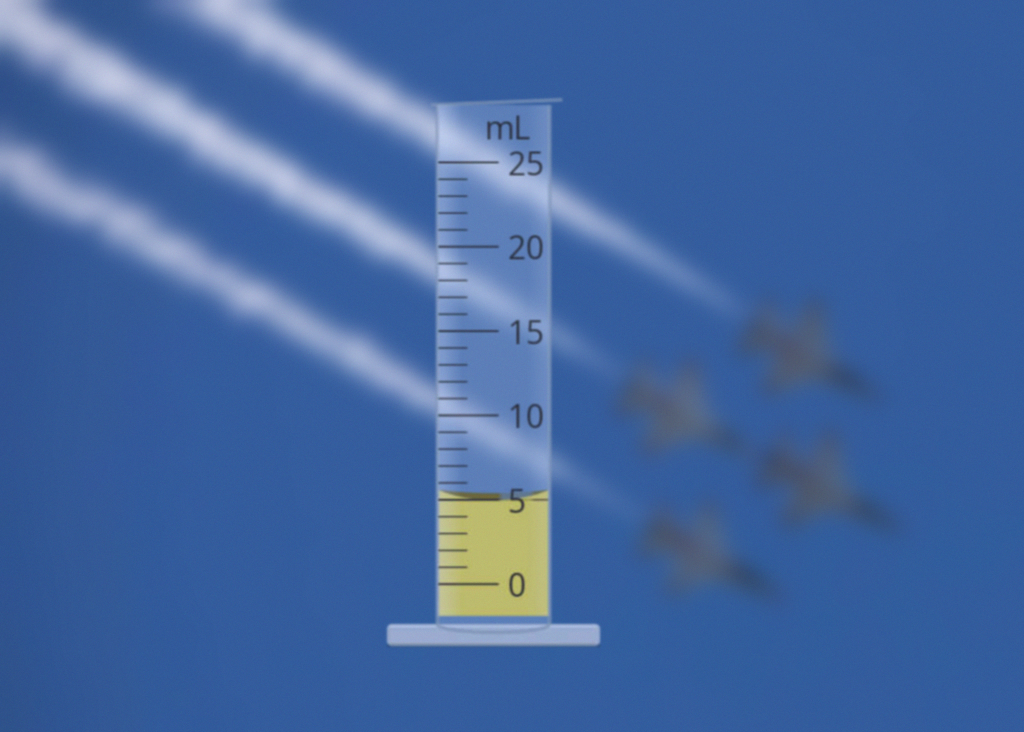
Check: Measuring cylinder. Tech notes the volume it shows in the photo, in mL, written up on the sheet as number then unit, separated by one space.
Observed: 5 mL
